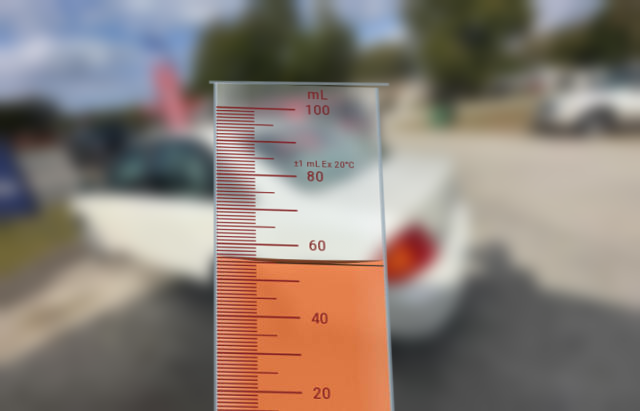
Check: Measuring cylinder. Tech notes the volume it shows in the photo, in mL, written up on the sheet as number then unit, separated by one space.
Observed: 55 mL
